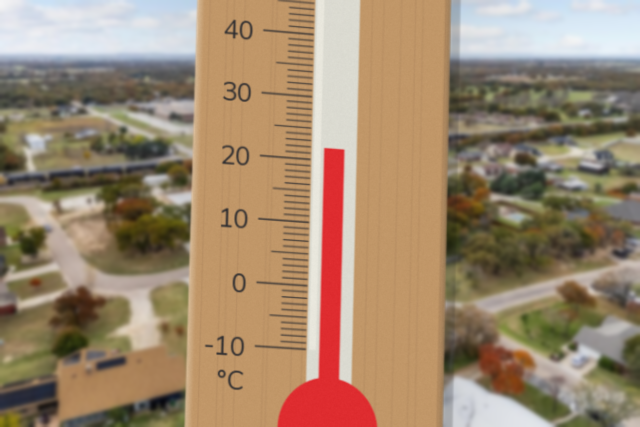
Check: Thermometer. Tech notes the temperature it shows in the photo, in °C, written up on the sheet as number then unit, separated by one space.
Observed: 22 °C
